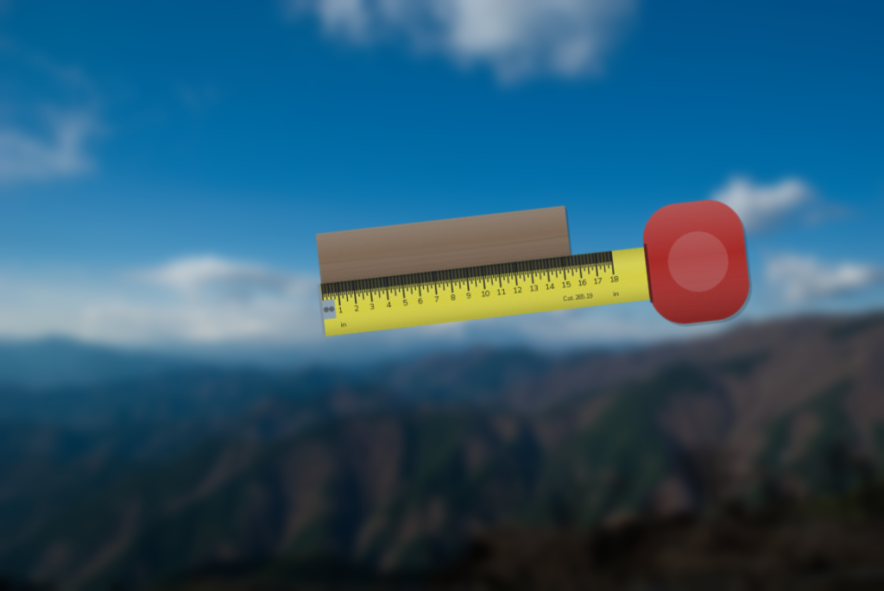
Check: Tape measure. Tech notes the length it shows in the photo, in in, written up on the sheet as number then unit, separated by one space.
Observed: 15.5 in
